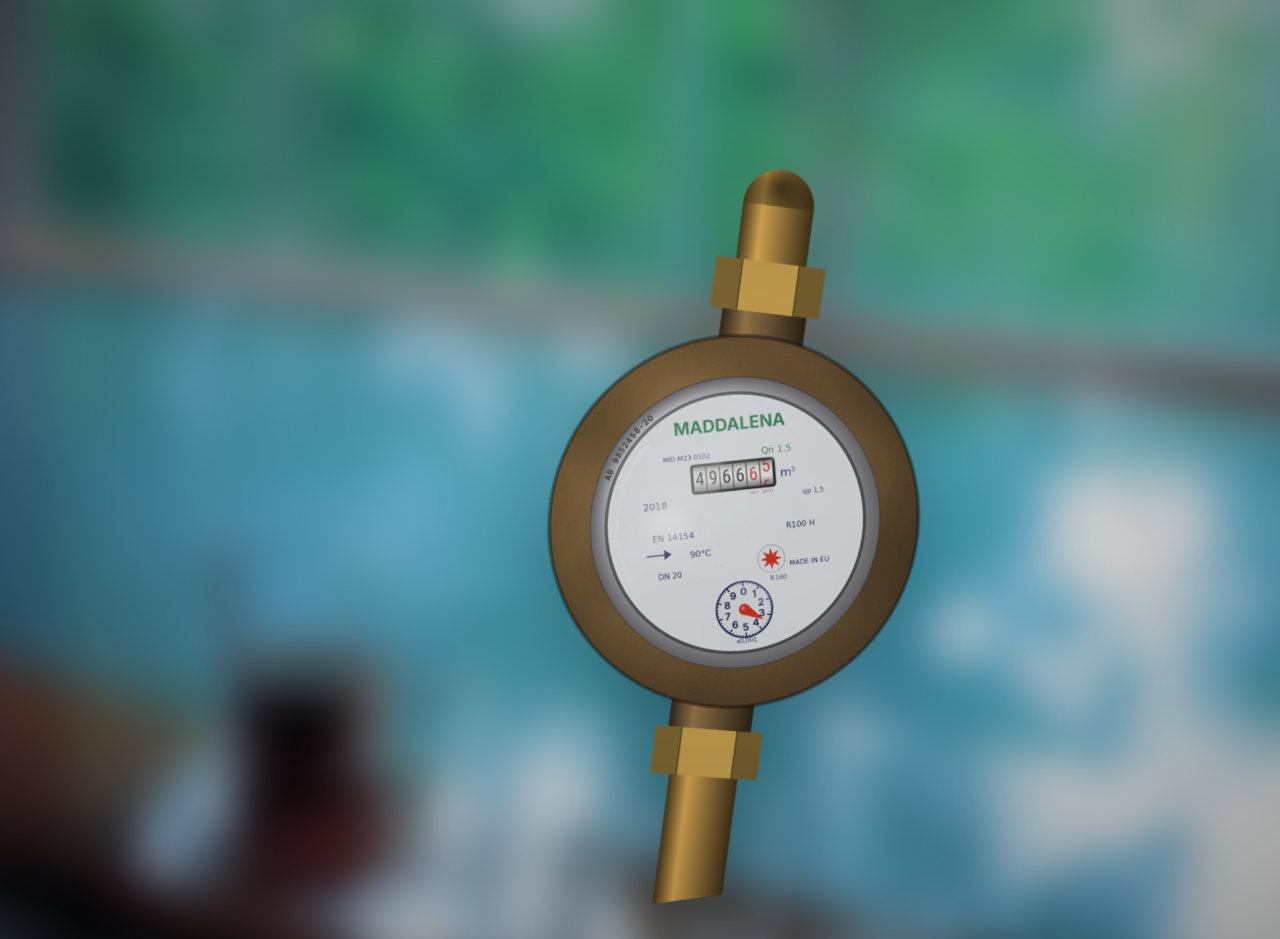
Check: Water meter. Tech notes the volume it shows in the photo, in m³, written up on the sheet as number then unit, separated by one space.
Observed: 4966.653 m³
